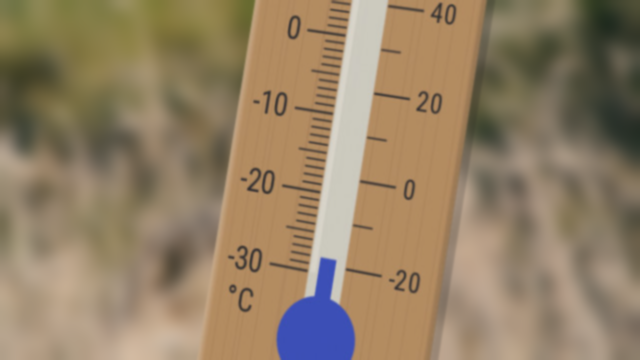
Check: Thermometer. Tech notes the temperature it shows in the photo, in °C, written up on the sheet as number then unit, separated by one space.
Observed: -28 °C
